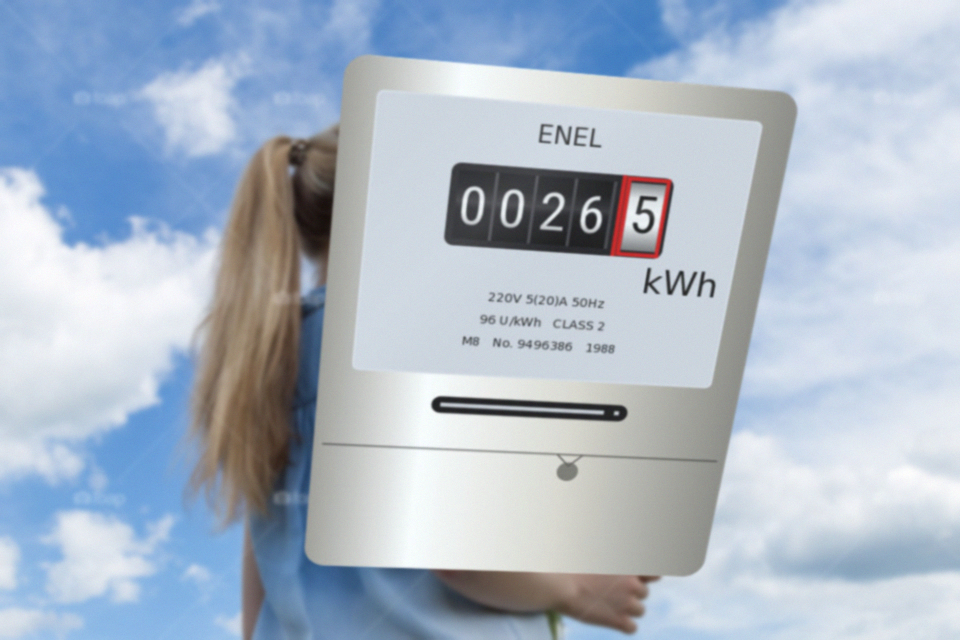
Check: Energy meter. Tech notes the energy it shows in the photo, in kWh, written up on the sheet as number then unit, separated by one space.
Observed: 26.5 kWh
